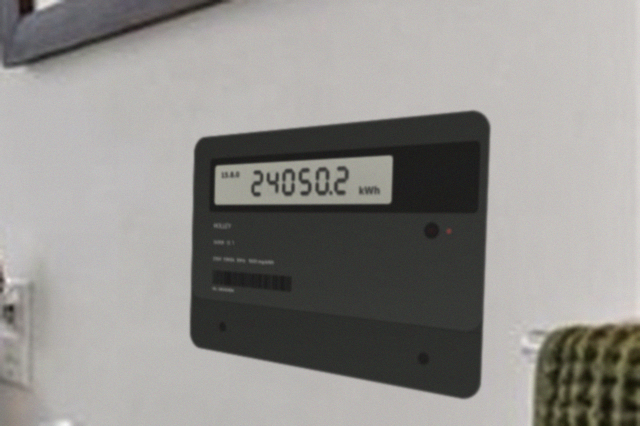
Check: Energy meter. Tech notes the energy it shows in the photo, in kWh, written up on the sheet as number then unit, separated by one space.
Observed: 24050.2 kWh
